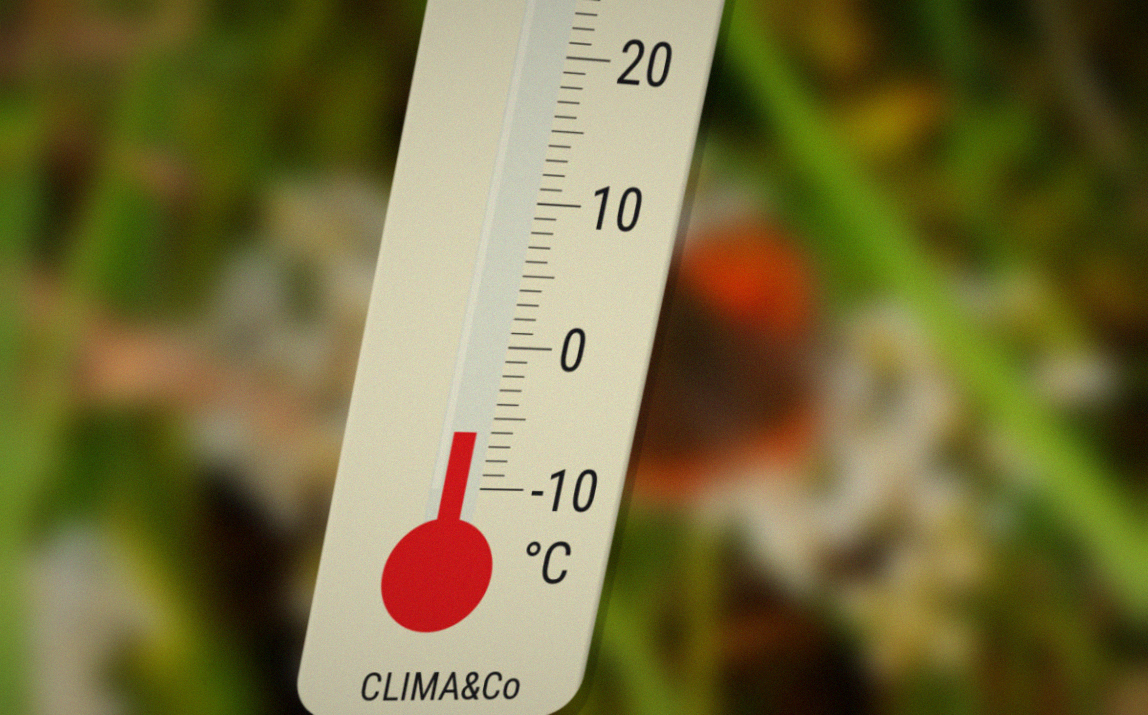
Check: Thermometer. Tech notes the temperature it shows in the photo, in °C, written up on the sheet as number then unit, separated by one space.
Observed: -6 °C
